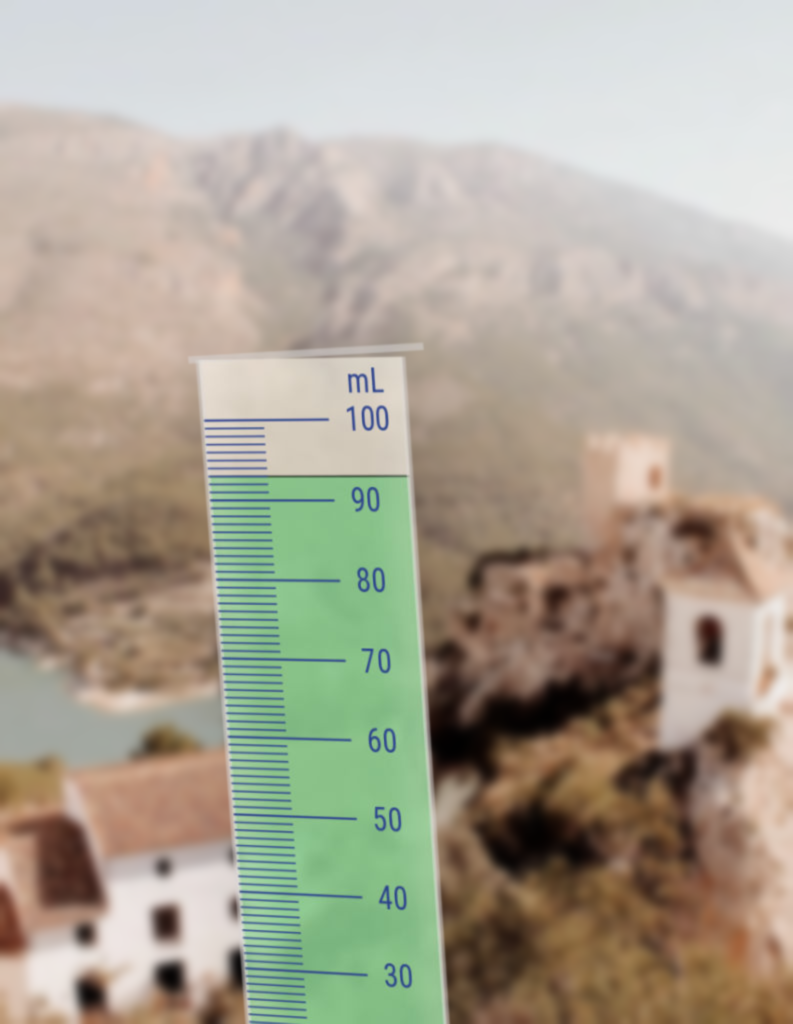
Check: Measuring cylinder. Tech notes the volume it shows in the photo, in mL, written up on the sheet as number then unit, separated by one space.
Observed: 93 mL
